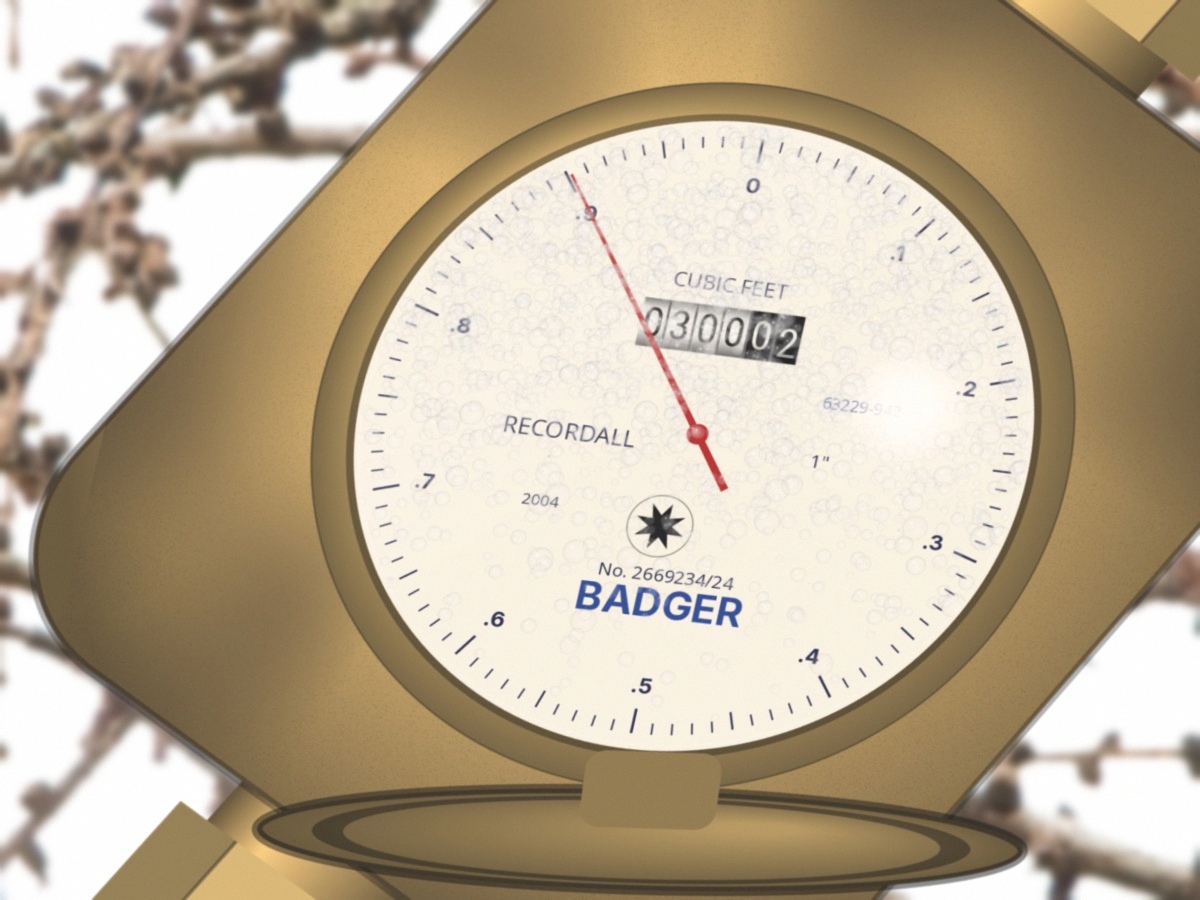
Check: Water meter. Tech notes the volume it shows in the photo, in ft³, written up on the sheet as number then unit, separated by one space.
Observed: 30001.90 ft³
